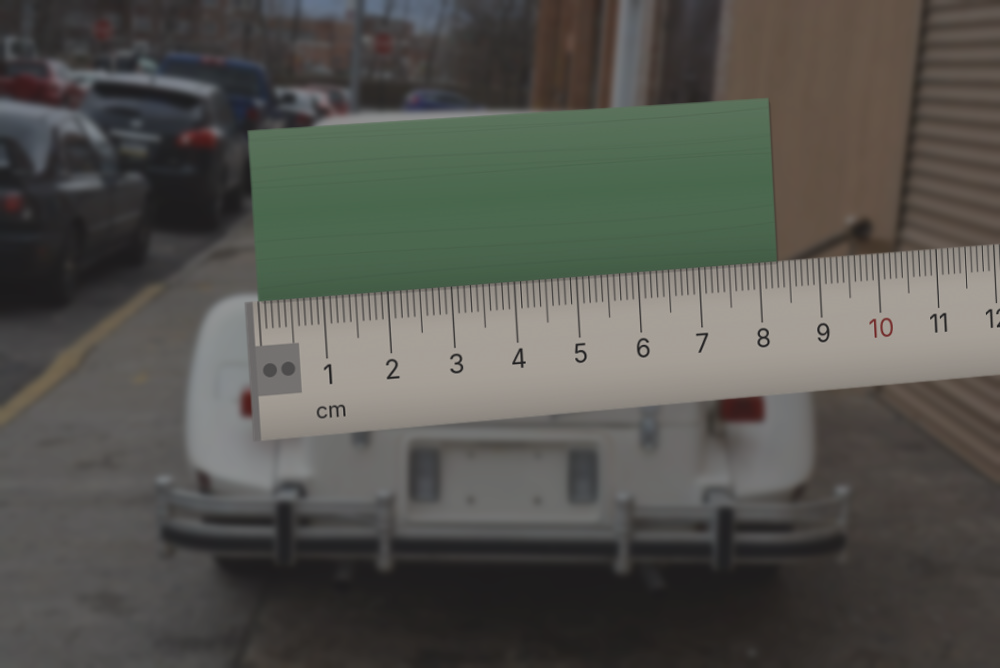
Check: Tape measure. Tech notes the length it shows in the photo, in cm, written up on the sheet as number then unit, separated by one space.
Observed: 8.3 cm
